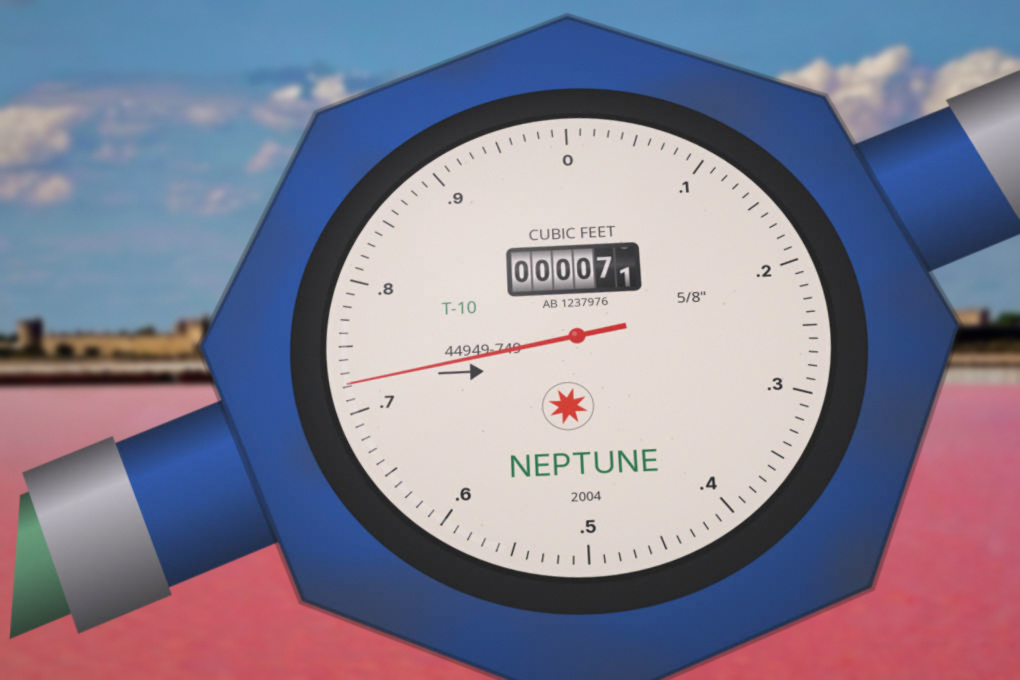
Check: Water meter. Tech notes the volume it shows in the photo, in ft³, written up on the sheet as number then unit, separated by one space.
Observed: 70.72 ft³
